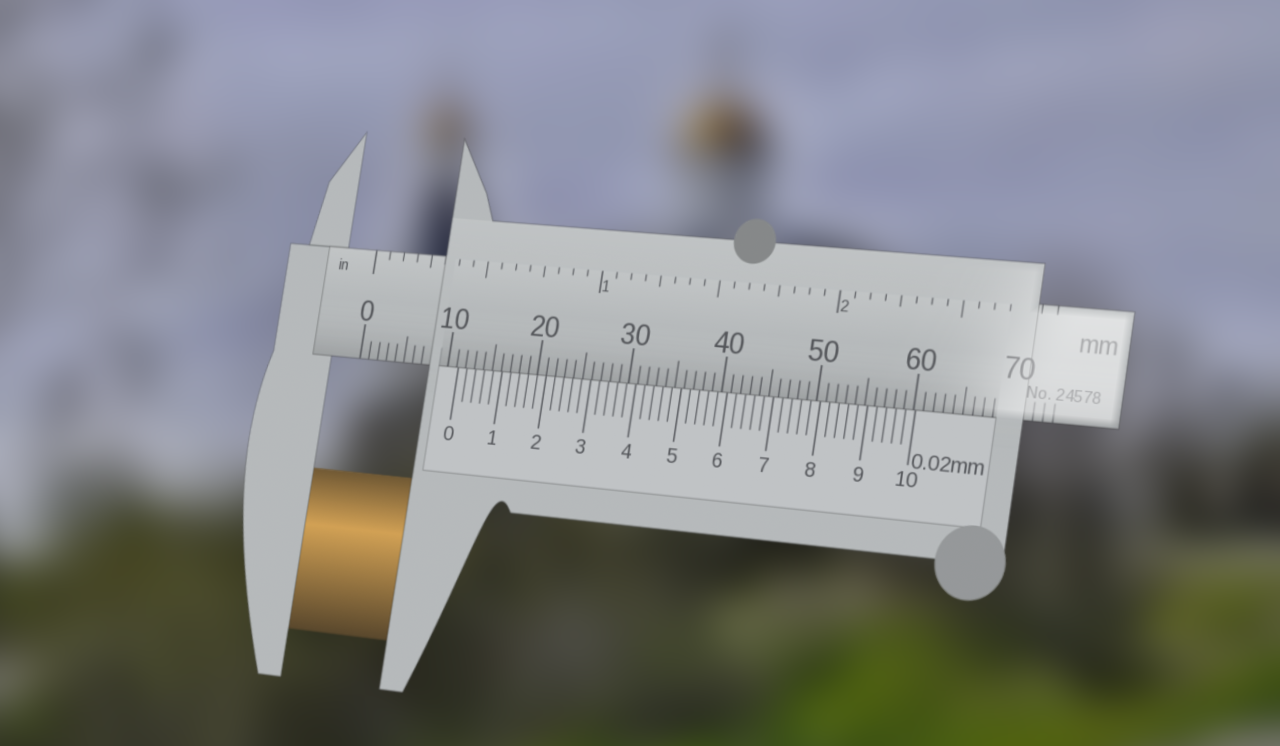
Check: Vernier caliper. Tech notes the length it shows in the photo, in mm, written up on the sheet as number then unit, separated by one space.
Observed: 11.2 mm
